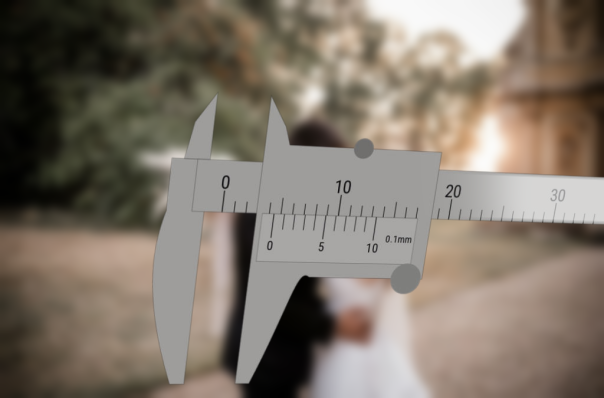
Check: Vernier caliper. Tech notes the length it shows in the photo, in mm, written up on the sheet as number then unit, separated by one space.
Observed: 4.4 mm
